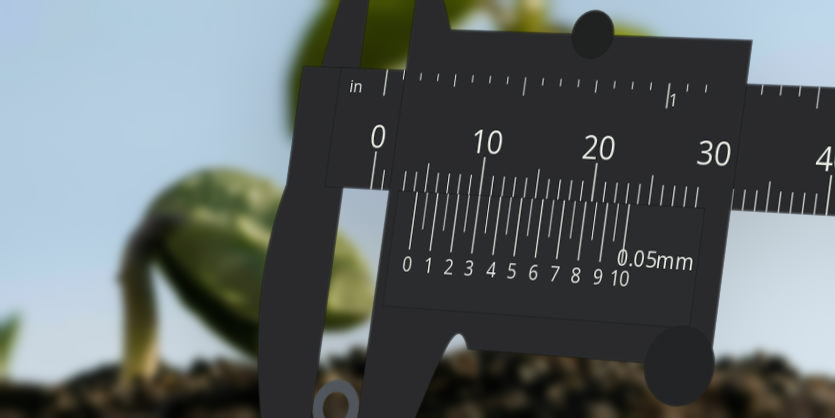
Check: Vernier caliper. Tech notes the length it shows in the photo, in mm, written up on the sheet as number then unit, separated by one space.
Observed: 4.3 mm
